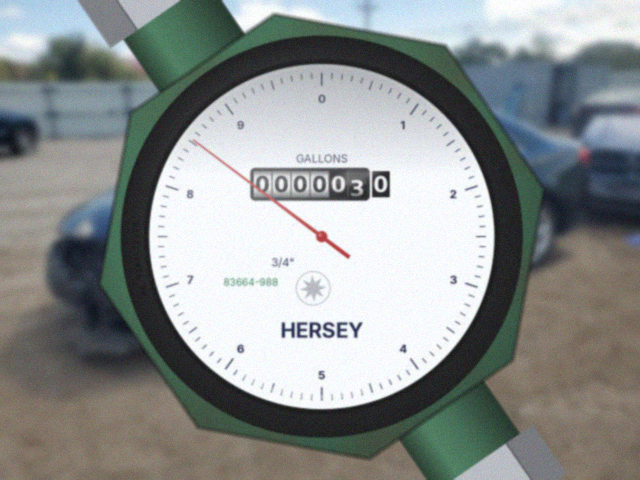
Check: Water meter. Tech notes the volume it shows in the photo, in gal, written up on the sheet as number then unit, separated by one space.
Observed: 28.5 gal
